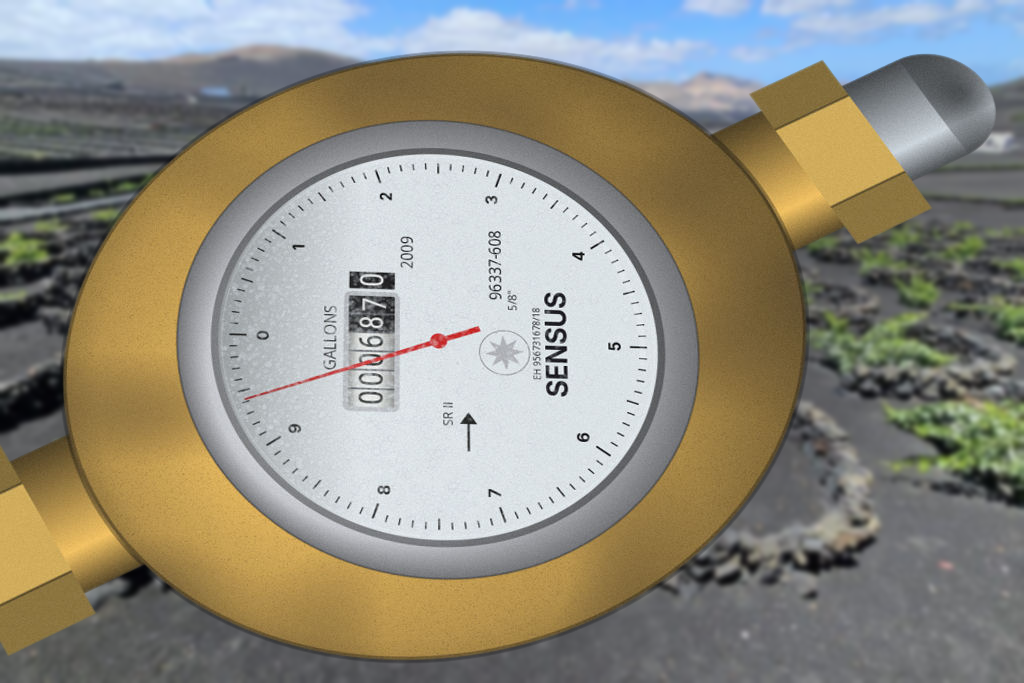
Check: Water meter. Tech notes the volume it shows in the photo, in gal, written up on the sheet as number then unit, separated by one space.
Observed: 6869.4 gal
